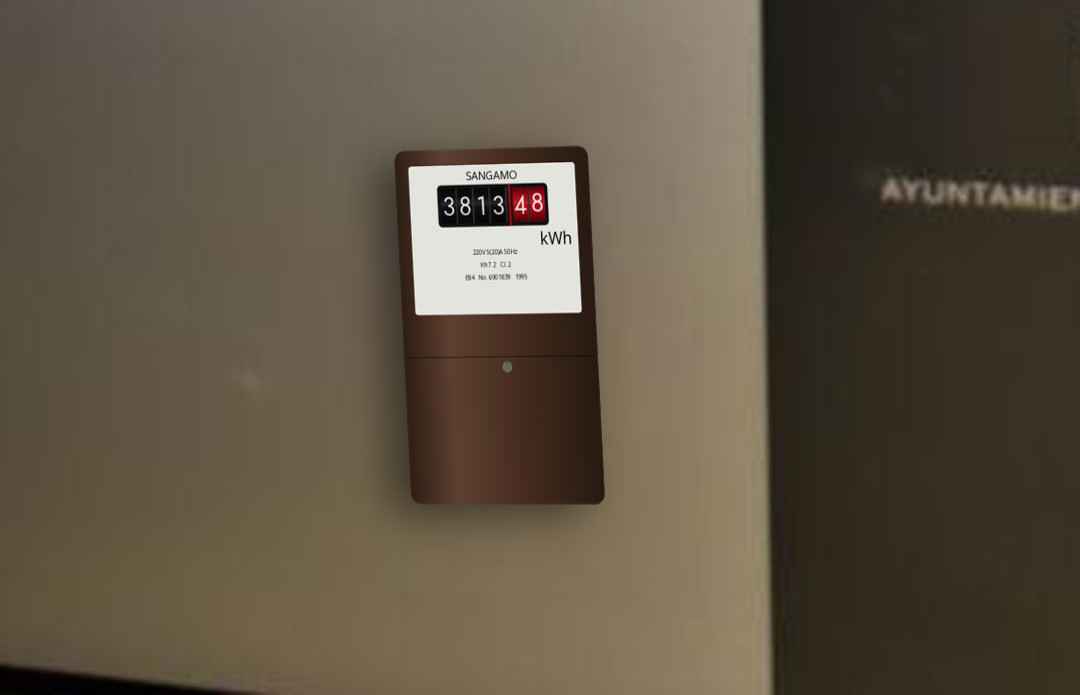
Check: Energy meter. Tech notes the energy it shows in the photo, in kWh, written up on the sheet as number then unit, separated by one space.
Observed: 3813.48 kWh
